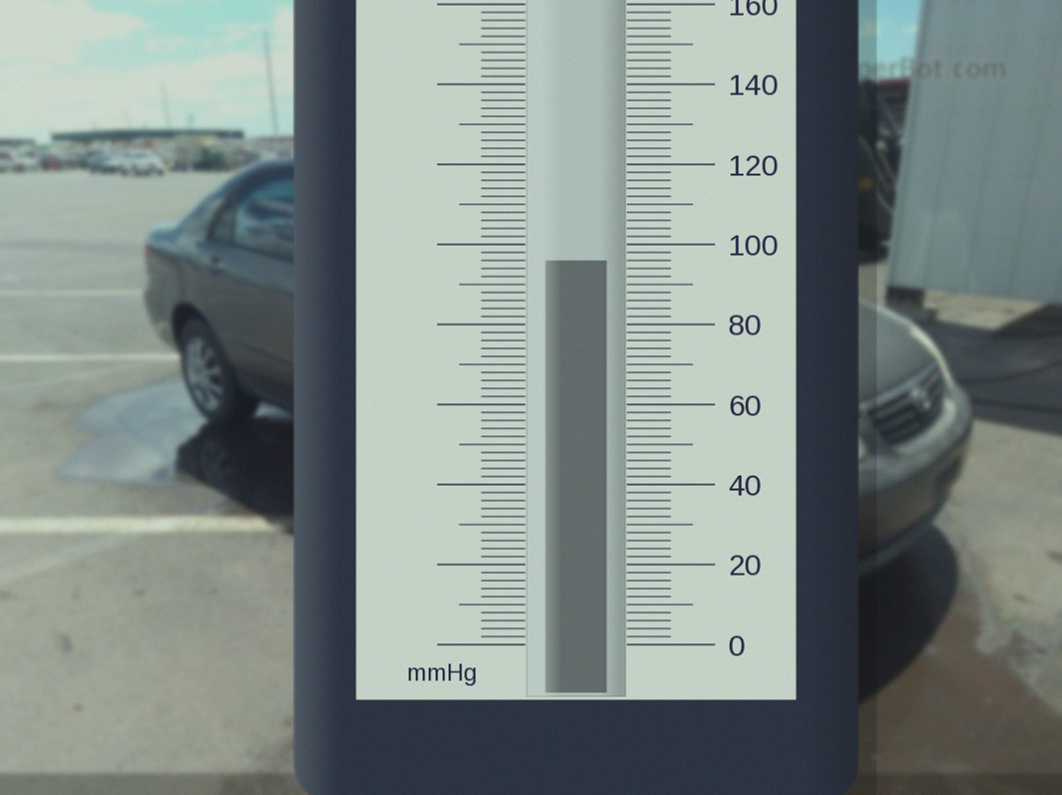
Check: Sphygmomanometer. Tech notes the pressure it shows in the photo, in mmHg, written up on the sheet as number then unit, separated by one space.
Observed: 96 mmHg
